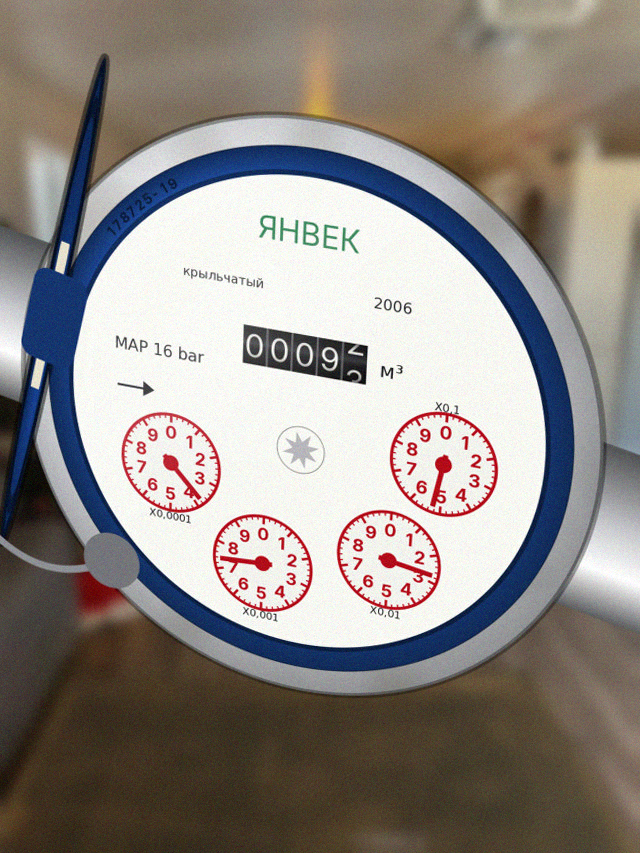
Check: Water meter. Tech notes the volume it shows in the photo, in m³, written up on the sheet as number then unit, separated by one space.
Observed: 92.5273 m³
